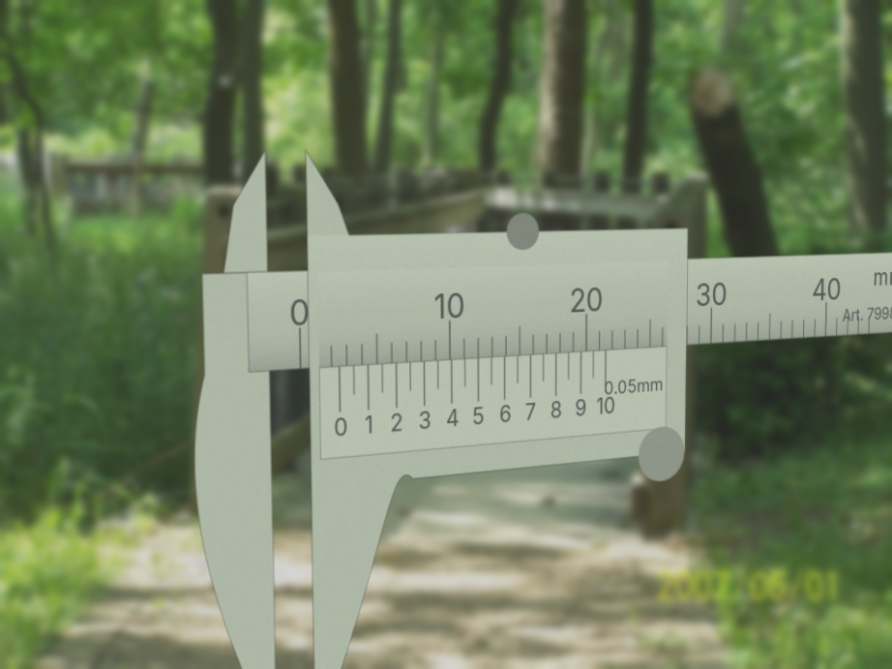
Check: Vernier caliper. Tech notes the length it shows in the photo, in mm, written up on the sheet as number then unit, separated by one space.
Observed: 2.5 mm
